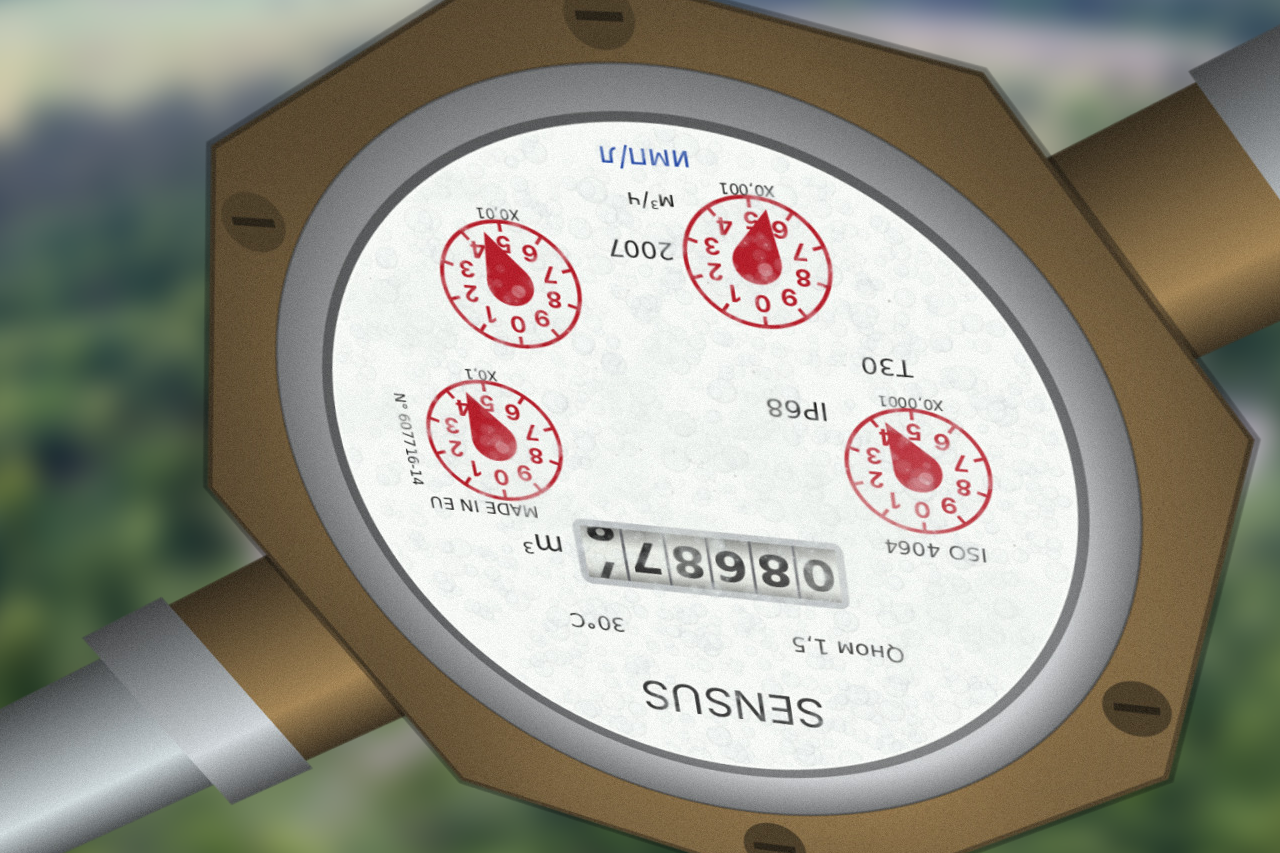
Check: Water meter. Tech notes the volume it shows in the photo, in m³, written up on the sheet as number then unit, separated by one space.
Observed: 86877.4454 m³
